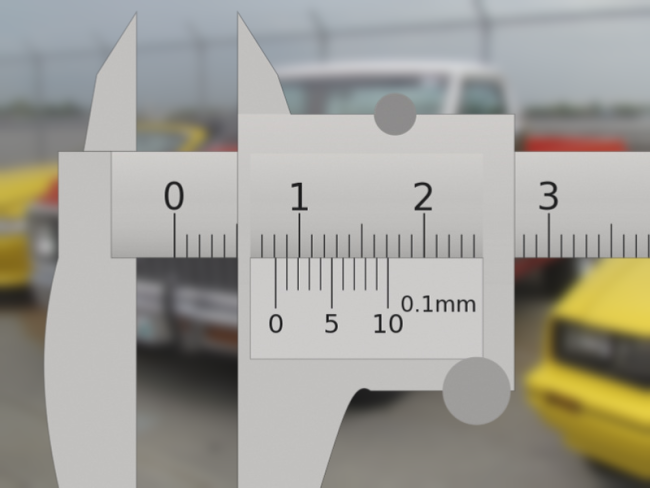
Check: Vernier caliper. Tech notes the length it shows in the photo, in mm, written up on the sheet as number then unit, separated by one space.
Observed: 8.1 mm
